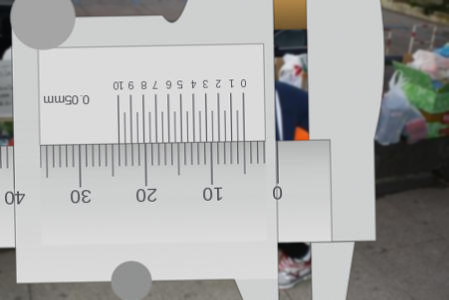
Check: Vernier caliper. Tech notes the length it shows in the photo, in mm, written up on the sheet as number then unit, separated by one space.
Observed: 5.0 mm
